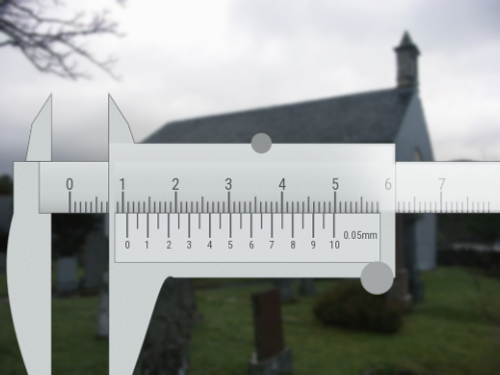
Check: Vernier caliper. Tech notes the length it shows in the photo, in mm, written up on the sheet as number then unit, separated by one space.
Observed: 10.8 mm
